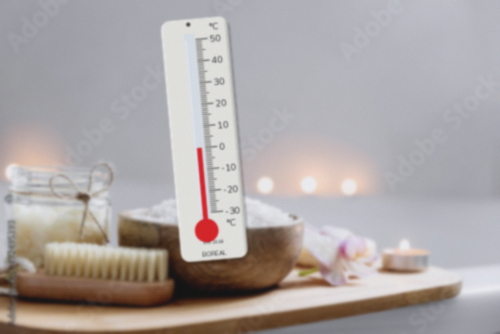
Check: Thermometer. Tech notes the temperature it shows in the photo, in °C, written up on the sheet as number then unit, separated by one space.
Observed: 0 °C
